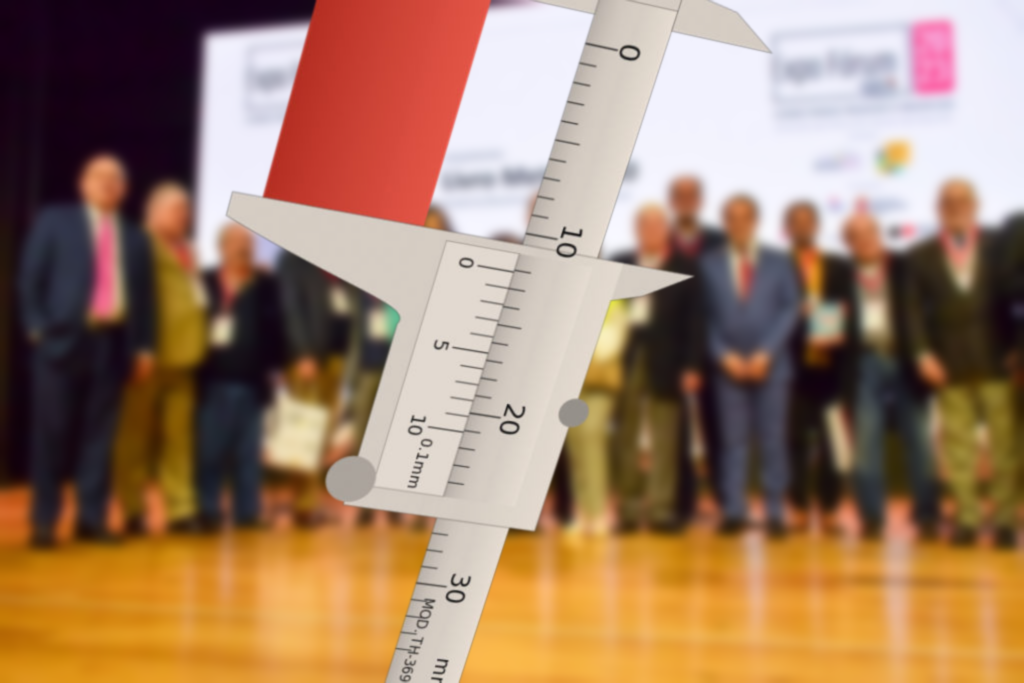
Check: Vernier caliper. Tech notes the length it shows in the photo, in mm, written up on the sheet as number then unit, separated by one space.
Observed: 12.1 mm
